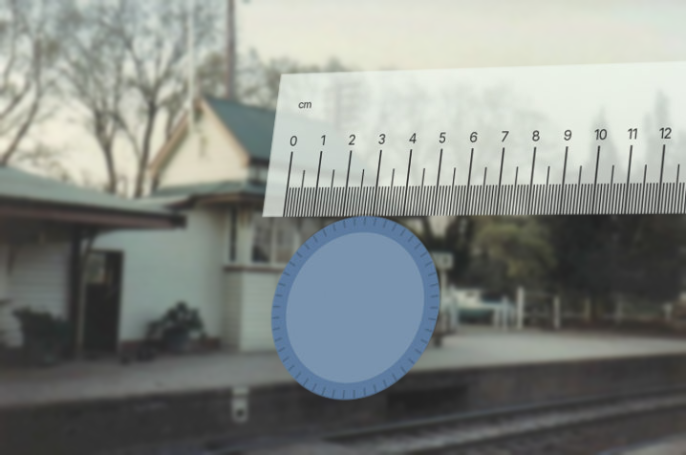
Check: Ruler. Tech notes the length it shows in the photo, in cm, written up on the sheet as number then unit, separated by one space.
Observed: 5.5 cm
